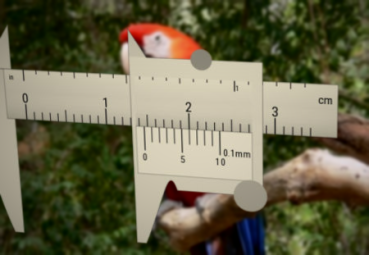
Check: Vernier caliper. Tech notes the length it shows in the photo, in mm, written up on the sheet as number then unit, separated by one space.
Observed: 14.6 mm
